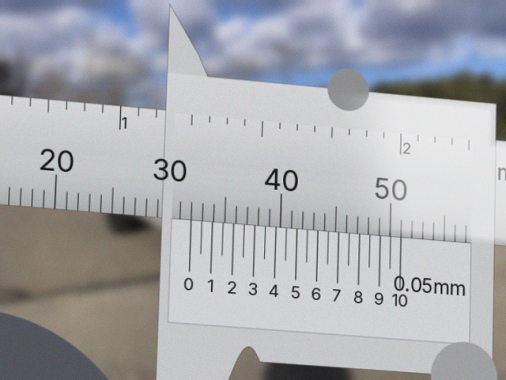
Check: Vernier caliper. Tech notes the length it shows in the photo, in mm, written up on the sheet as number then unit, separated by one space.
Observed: 32.0 mm
